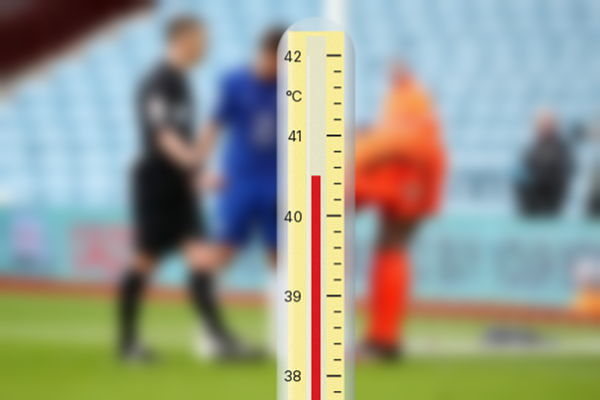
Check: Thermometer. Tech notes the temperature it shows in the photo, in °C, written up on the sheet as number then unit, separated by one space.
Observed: 40.5 °C
